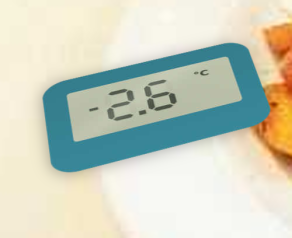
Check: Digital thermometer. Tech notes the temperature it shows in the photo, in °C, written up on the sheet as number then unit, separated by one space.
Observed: -2.6 °C
